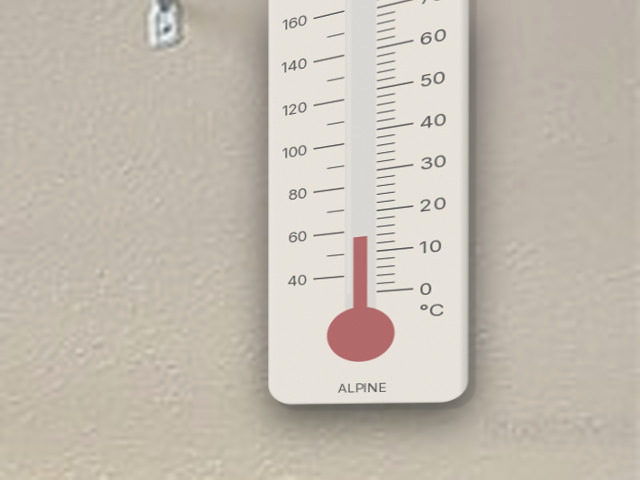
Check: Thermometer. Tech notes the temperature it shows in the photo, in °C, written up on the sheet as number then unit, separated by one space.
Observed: 14 °C
